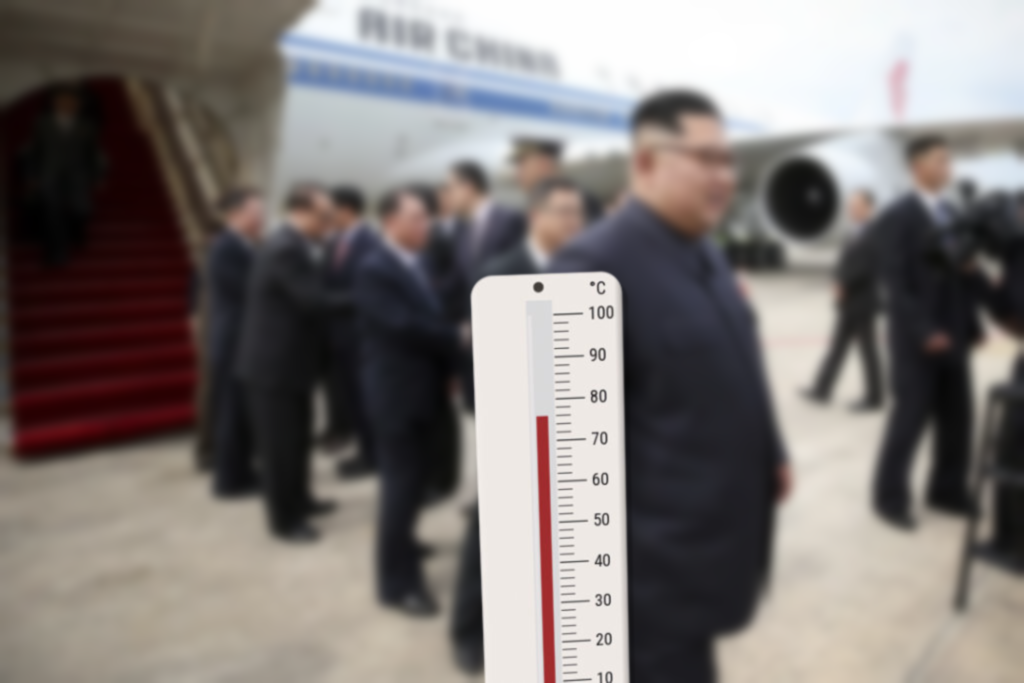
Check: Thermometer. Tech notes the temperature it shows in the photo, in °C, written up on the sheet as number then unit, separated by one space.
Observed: 76 °C
